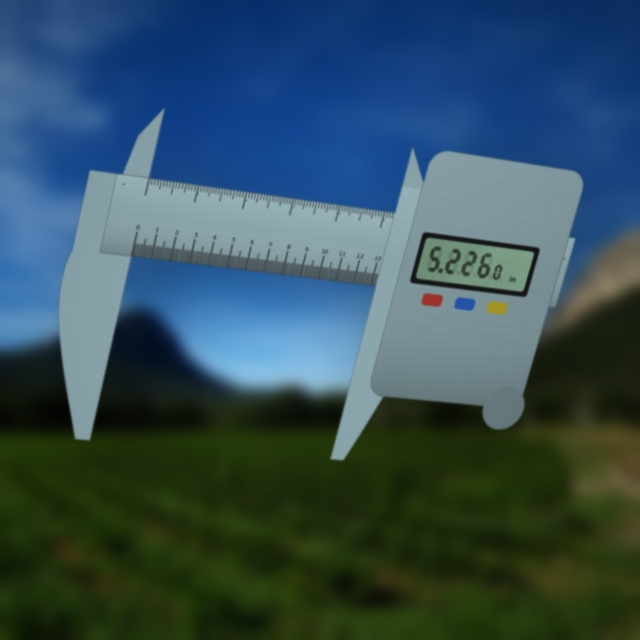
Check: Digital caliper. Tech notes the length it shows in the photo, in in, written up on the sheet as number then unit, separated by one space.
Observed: 5.2260 in
